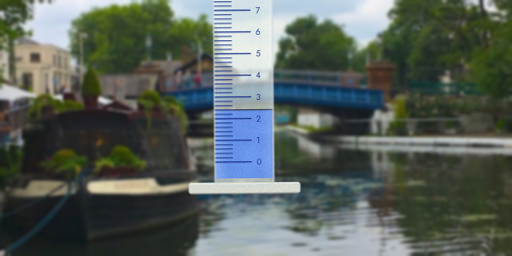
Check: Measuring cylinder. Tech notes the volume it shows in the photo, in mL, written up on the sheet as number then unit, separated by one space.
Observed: 2.4 mL
